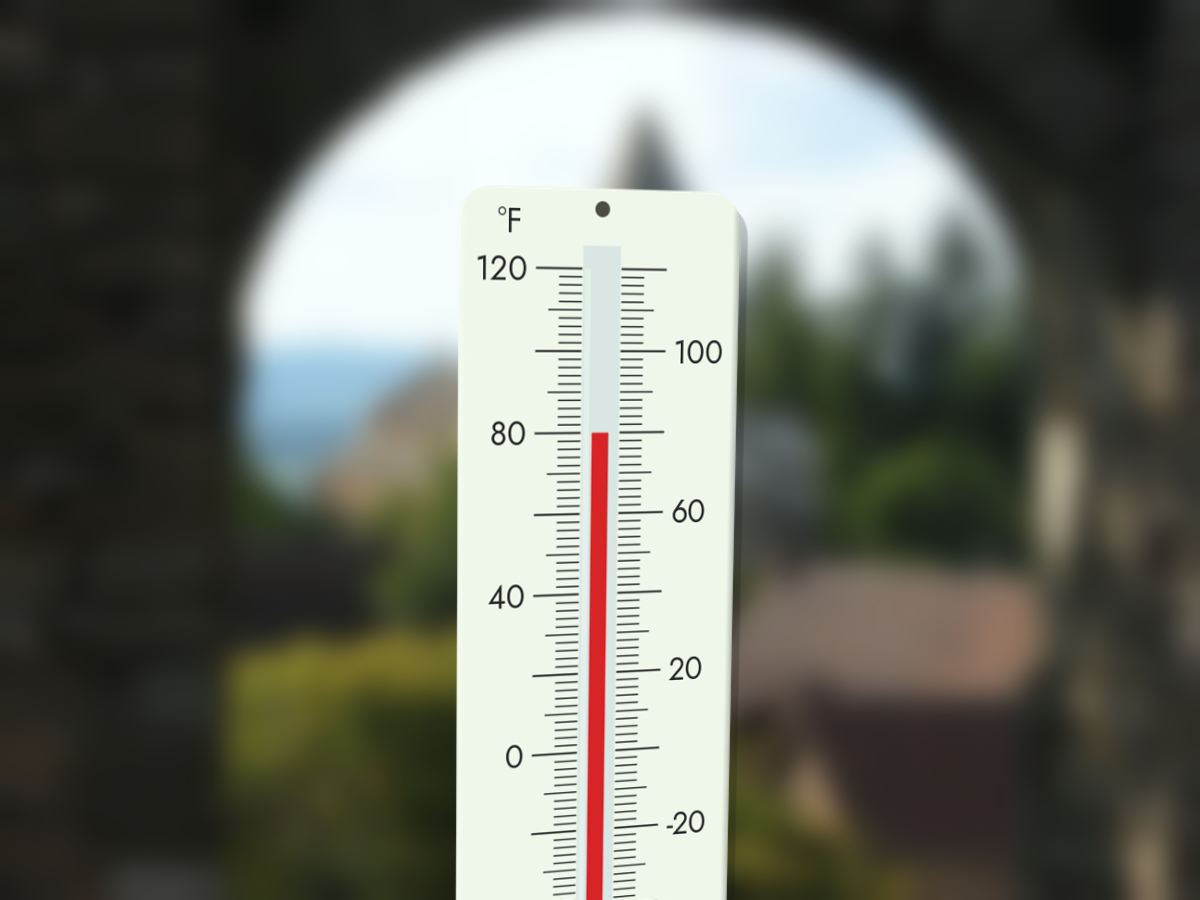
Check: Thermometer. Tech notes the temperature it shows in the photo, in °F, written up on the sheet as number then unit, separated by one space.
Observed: 80 °F
